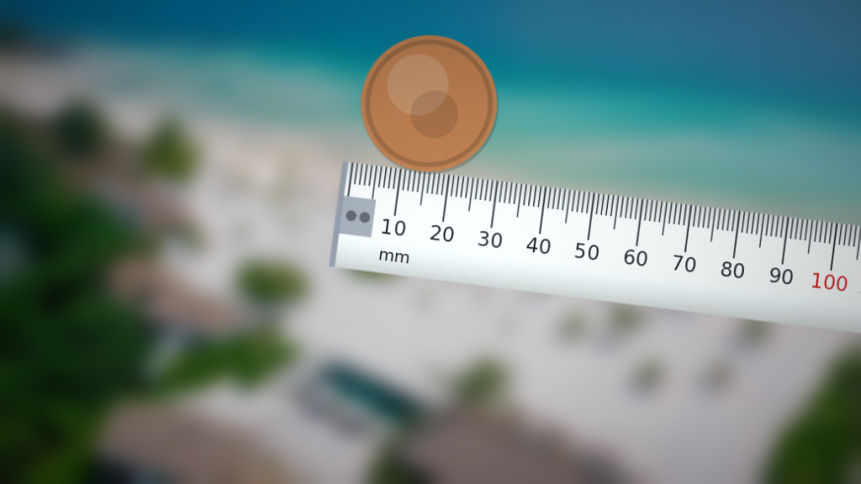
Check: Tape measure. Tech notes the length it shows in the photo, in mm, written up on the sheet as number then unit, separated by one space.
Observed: 28 mm
